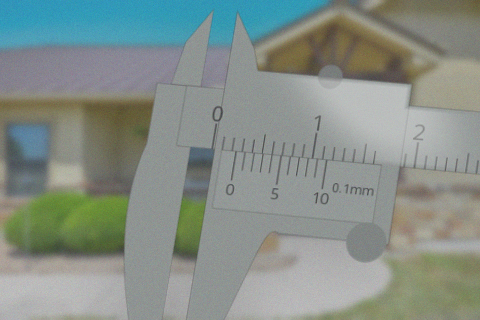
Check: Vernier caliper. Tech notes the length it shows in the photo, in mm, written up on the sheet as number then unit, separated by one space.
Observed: 2.4 mm
